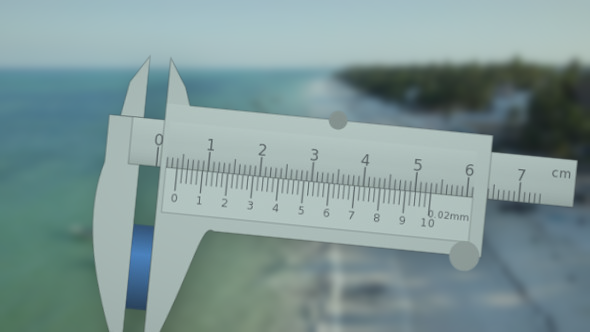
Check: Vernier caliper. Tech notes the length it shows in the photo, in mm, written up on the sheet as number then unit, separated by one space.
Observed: 4.0 mm
